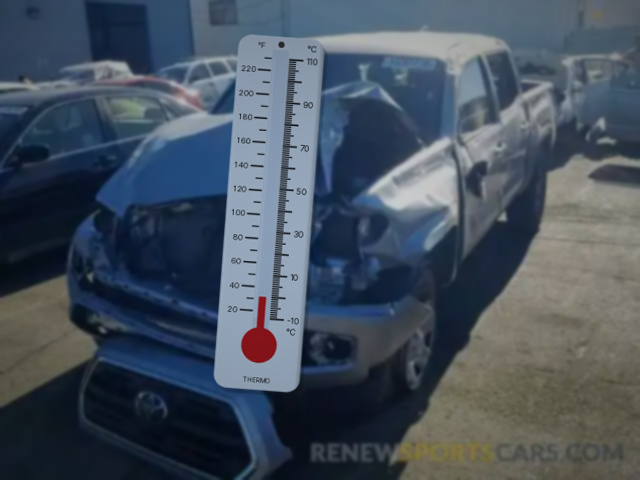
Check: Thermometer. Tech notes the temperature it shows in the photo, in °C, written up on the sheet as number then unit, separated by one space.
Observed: 0 °C
